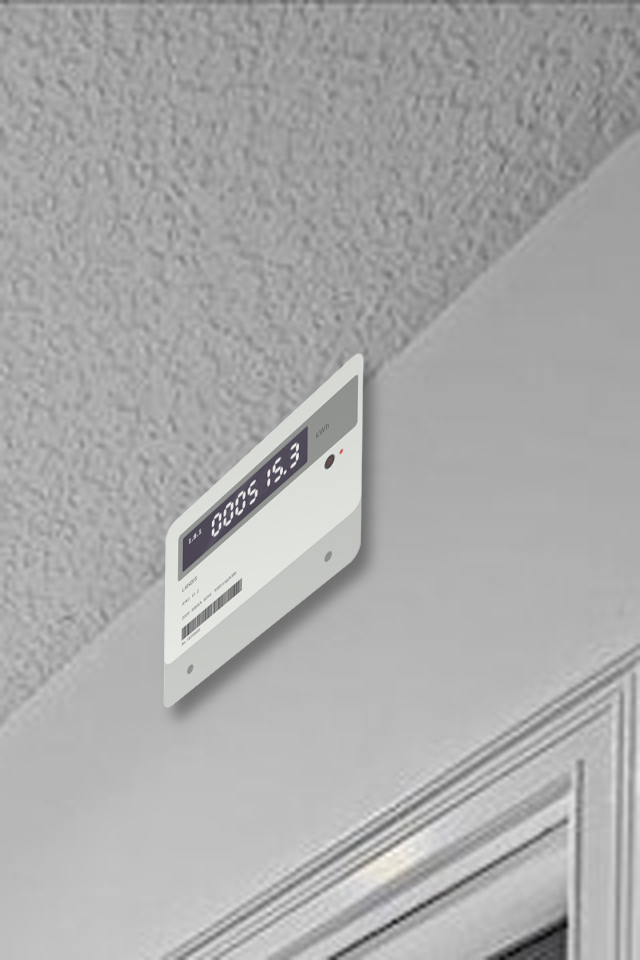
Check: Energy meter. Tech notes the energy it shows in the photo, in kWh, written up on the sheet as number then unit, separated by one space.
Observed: 515.3 kWh
